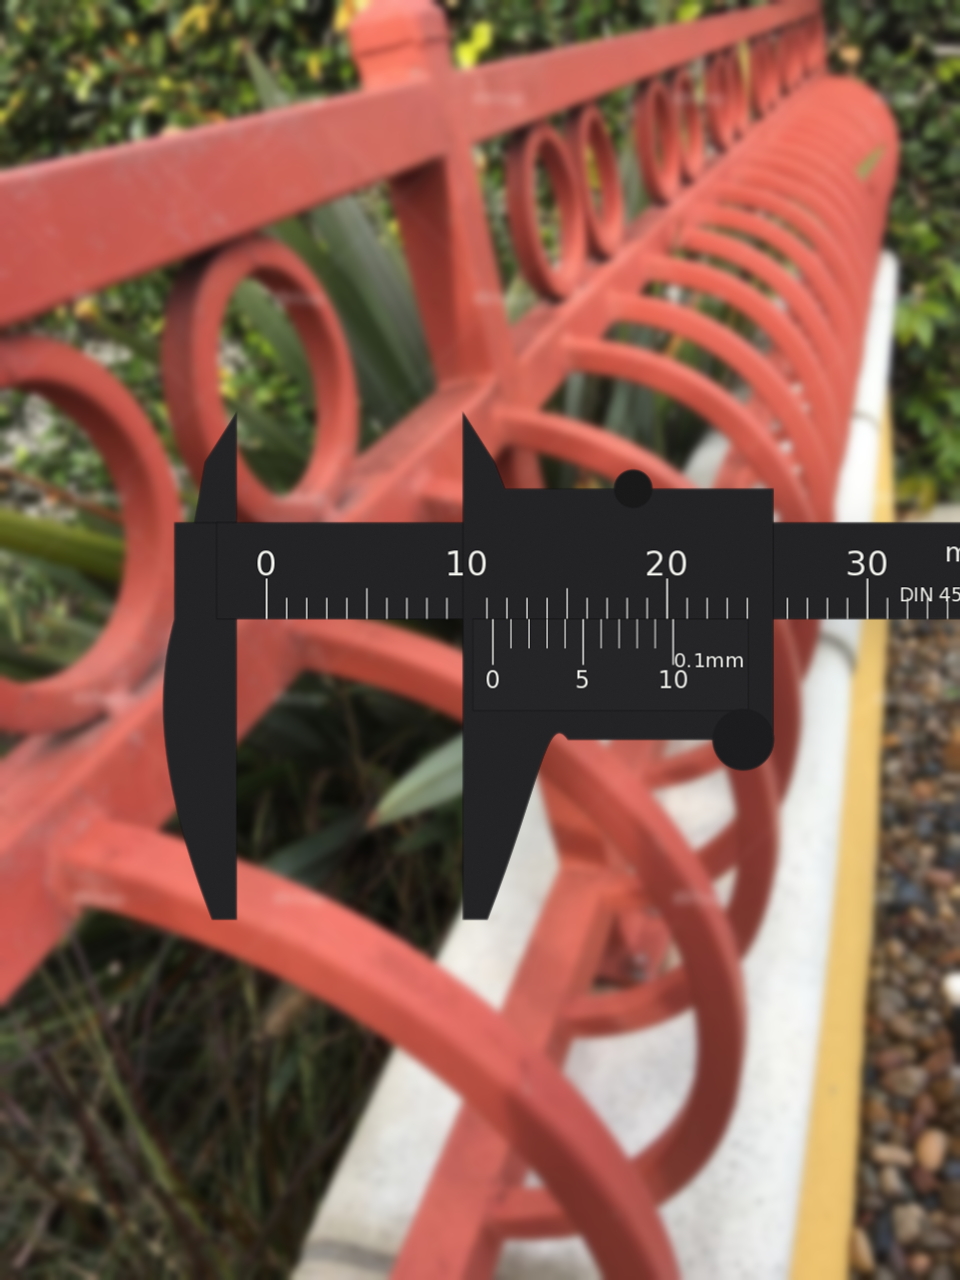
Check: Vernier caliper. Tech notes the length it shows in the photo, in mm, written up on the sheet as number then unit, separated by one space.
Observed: 11.3 mm
